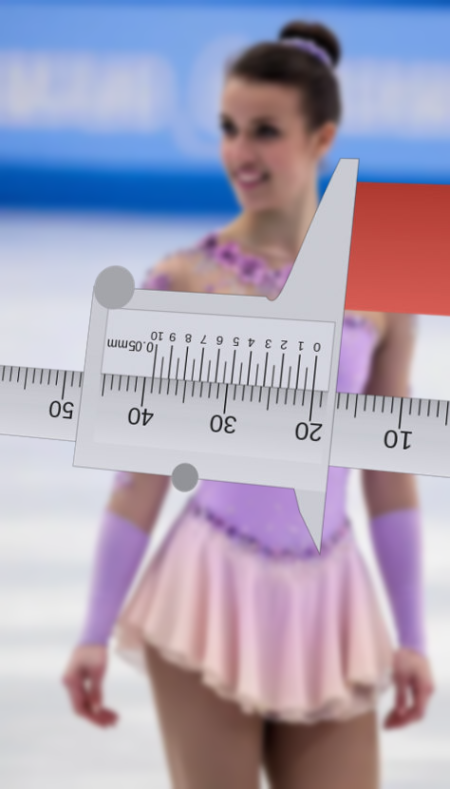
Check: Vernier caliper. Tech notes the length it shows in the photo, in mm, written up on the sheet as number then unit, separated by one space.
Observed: 20.0 mm
